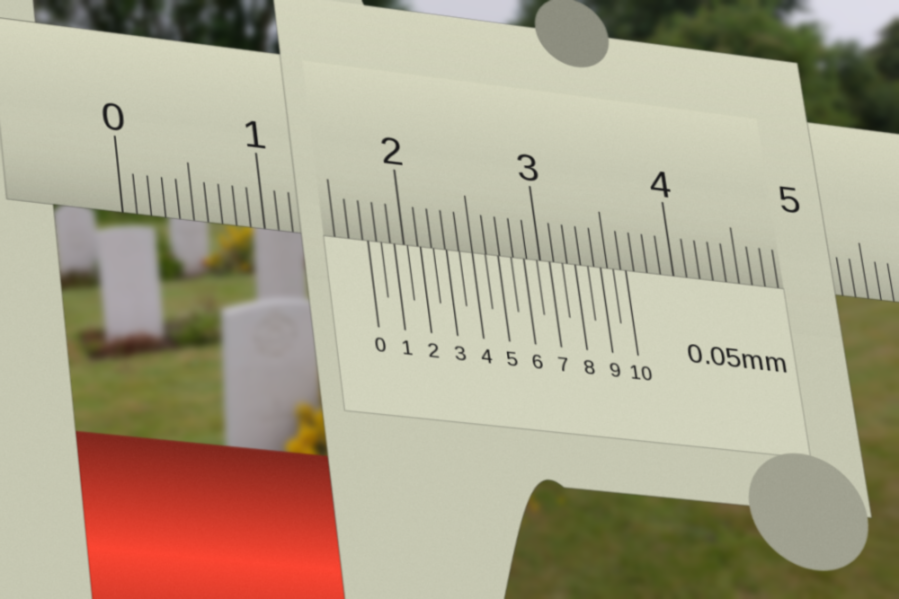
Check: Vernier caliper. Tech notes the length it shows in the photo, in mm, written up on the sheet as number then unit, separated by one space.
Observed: 17.4 mm
